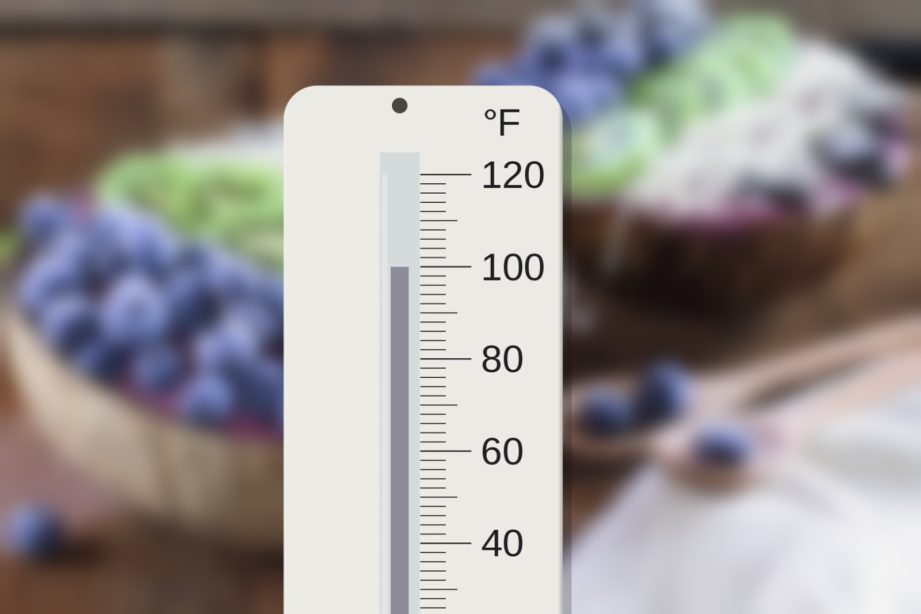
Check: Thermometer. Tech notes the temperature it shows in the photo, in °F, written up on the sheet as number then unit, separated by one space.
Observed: 100 °F
